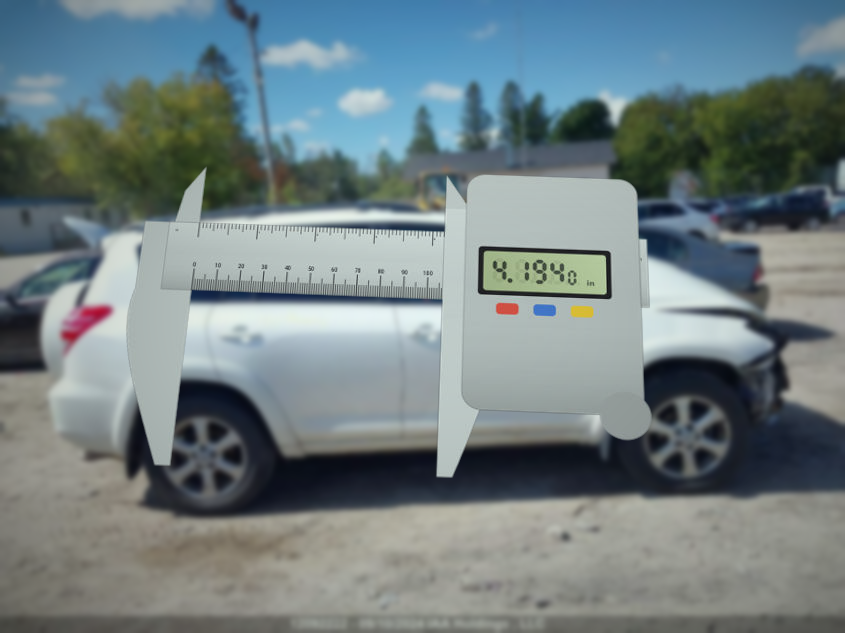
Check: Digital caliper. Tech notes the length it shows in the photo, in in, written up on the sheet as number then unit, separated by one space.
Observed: 4.1940 in
